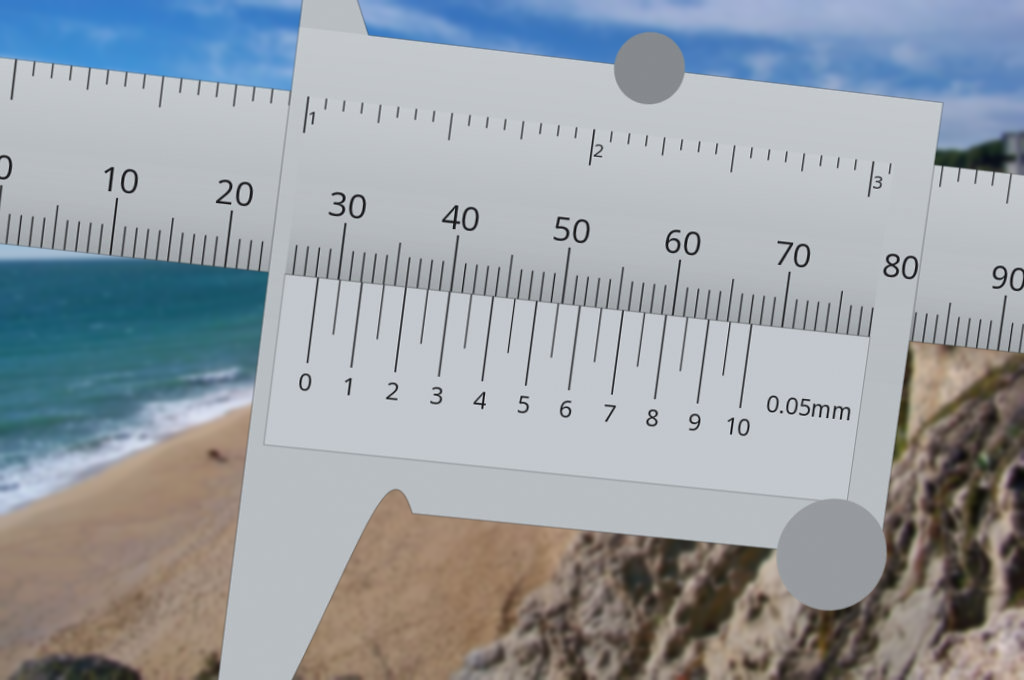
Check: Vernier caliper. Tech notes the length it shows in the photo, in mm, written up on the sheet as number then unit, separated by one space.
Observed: 28.2 mm
